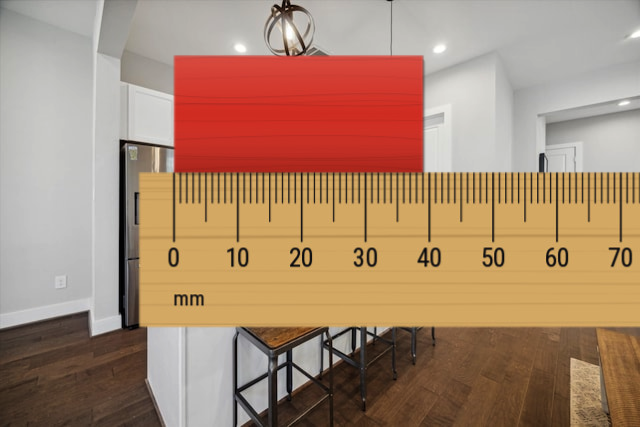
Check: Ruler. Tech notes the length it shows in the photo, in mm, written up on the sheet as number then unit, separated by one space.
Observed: 39 mm
